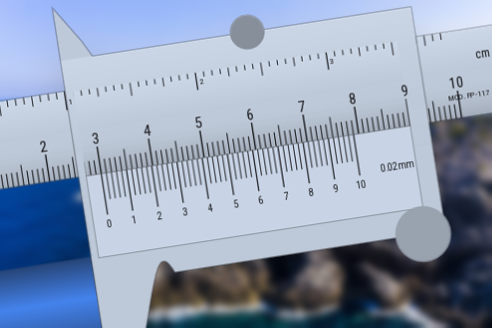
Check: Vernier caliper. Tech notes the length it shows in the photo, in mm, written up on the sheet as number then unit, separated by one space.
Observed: 30.0 mm
